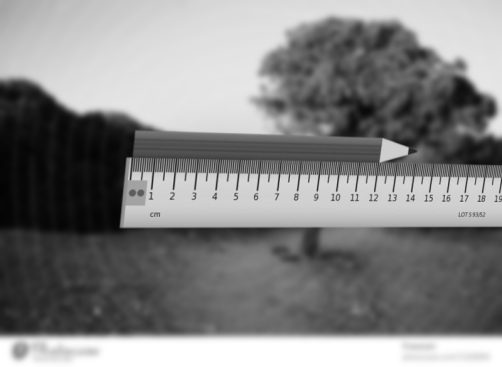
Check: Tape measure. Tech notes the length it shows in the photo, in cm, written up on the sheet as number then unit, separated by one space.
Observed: 14 cm
